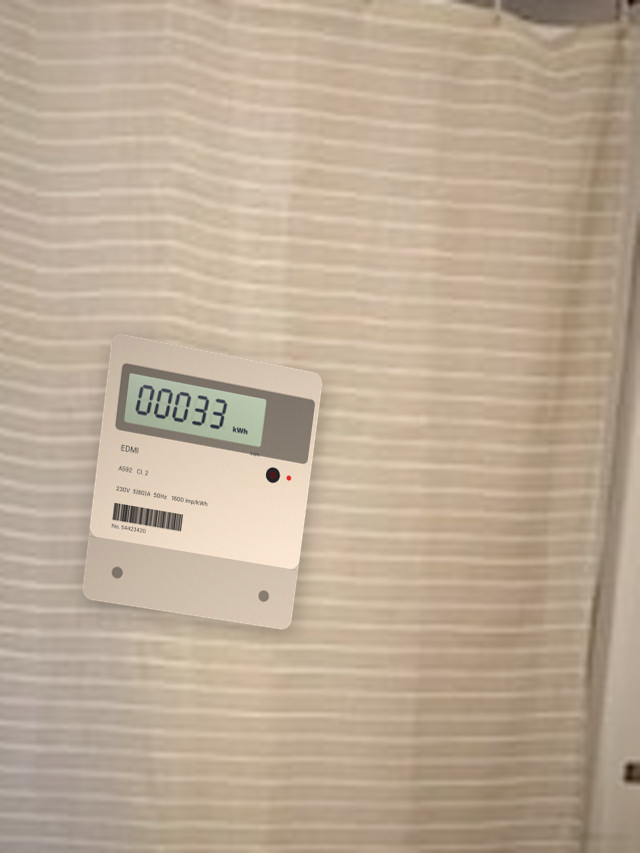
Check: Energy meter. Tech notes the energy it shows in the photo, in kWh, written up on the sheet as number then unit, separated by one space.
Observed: 33 kWh
